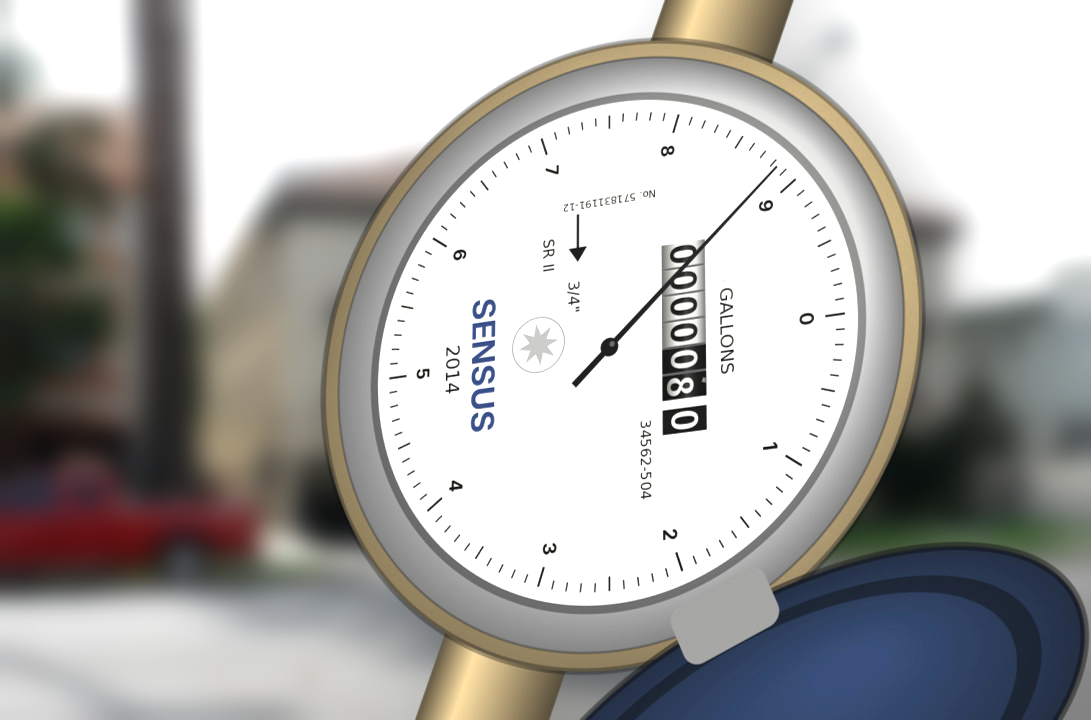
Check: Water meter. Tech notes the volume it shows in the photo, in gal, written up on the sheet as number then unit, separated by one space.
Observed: 78.8 gal
